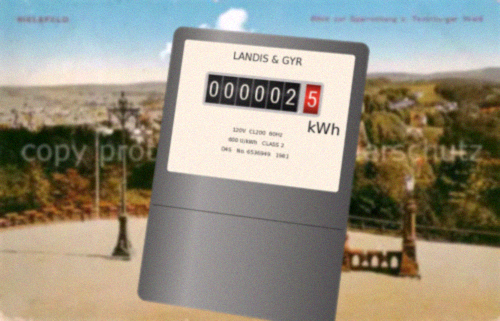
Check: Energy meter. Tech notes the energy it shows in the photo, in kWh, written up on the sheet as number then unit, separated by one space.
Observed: 2.5 kWh
